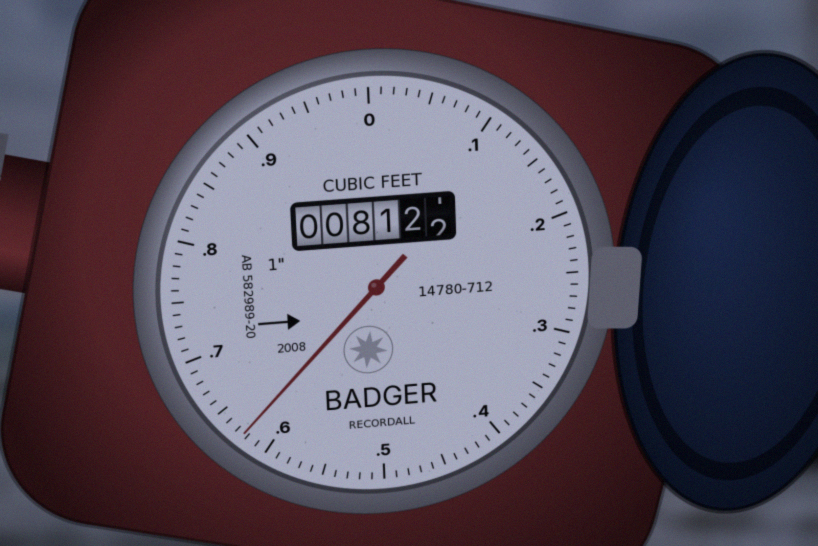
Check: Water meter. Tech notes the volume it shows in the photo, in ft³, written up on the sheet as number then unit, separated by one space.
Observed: 8121.62 ft³
